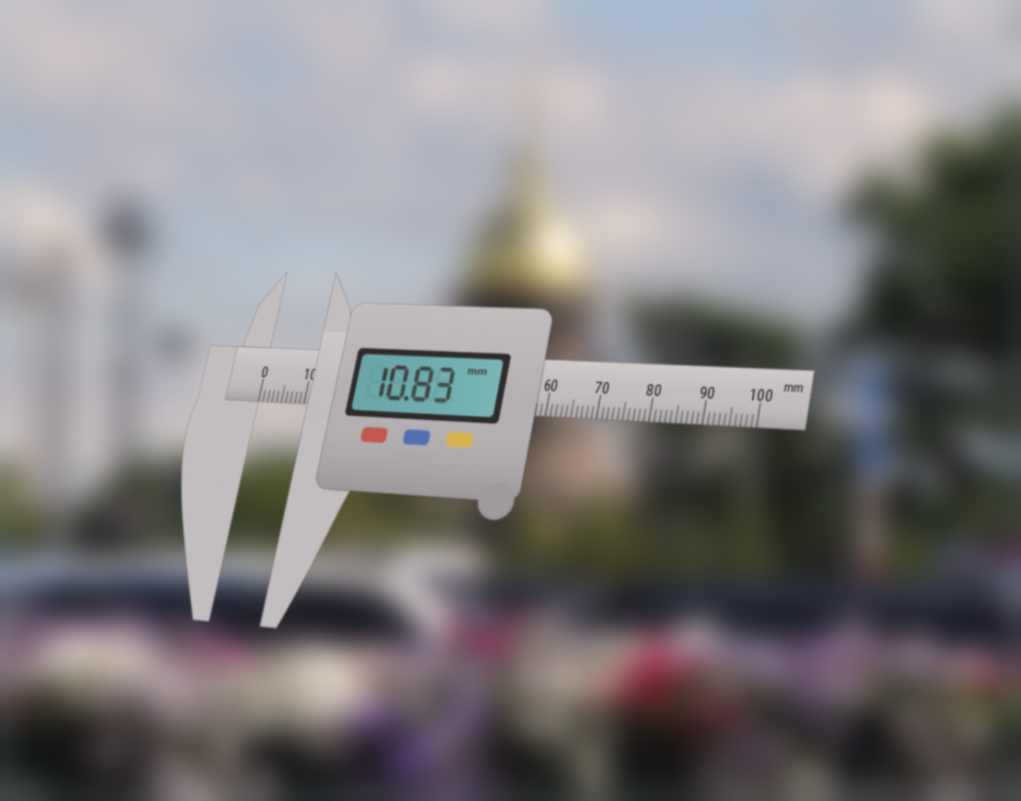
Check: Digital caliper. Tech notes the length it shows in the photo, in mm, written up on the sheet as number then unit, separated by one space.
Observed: 10.83 mm
